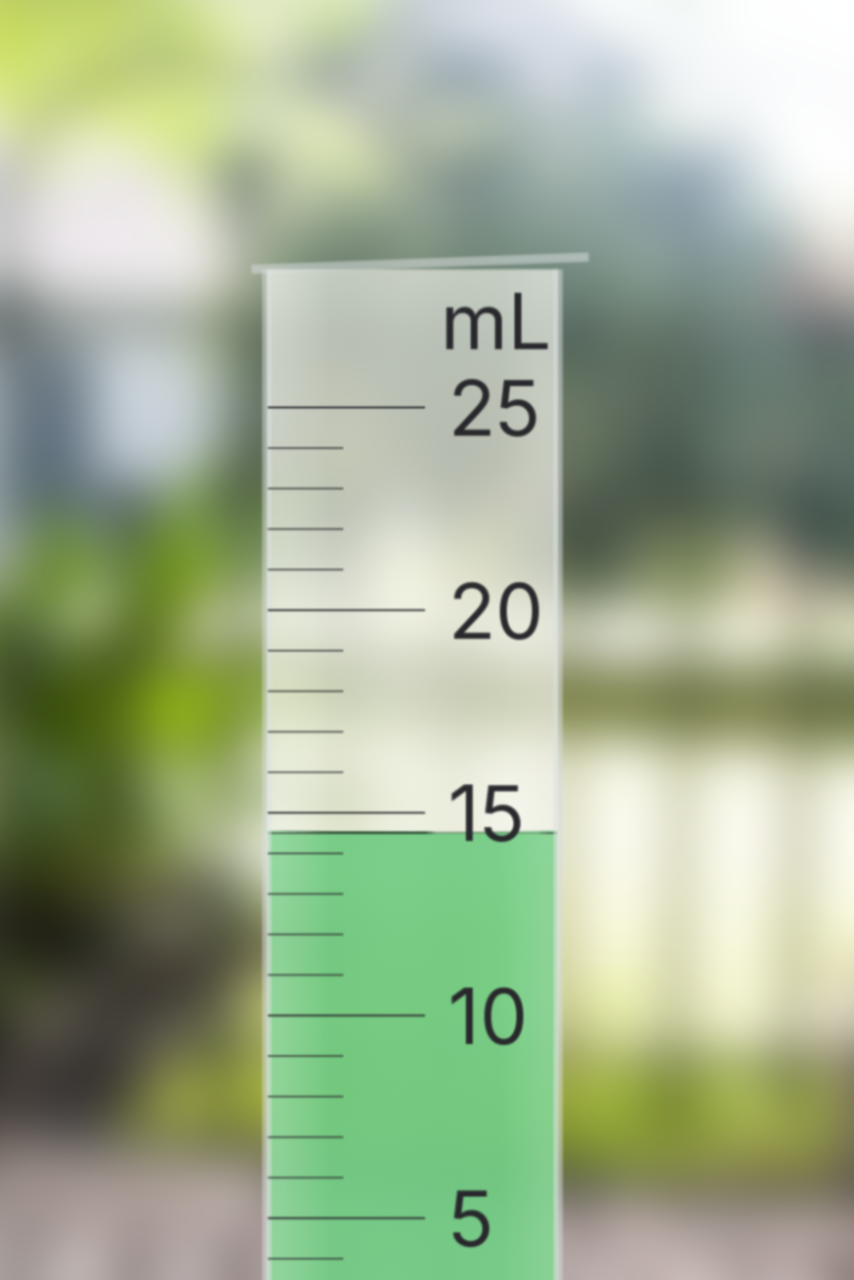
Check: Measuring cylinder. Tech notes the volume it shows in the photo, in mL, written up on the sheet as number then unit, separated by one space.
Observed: 14.5 mL
